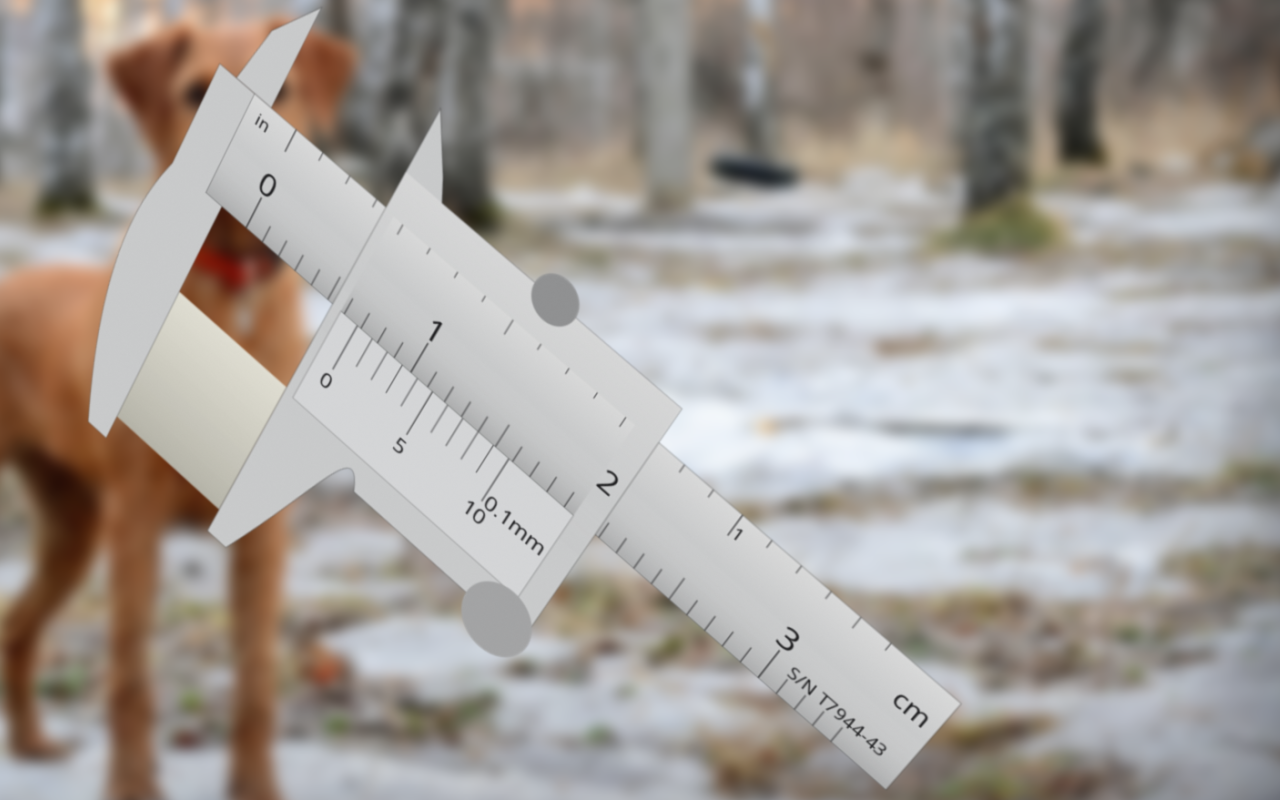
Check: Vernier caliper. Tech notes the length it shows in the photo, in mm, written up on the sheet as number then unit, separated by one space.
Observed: 6.8 mm
